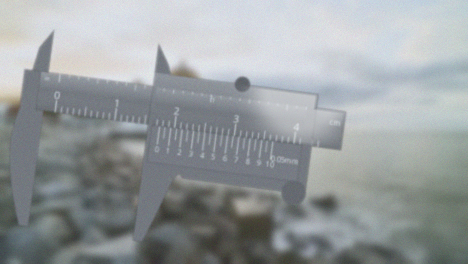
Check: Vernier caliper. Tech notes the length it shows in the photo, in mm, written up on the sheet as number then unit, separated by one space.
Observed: 17.5 mm
